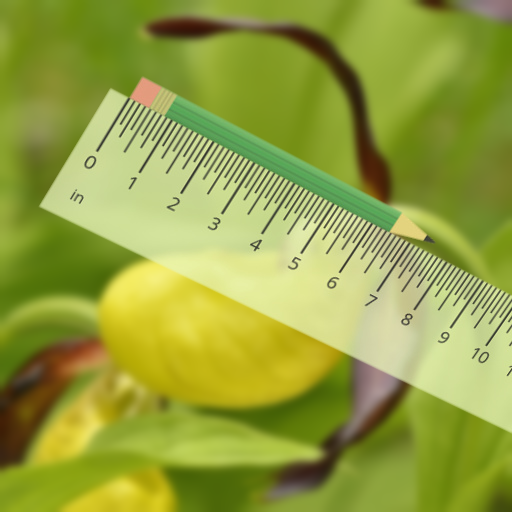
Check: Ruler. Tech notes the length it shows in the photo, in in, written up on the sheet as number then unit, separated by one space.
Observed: 7.5 in
